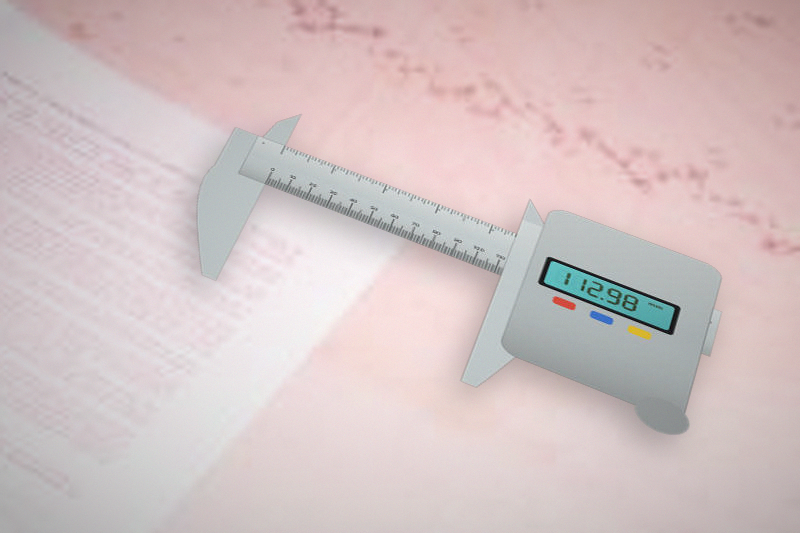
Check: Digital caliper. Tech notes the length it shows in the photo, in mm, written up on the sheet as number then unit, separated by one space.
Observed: 112.98 mm
